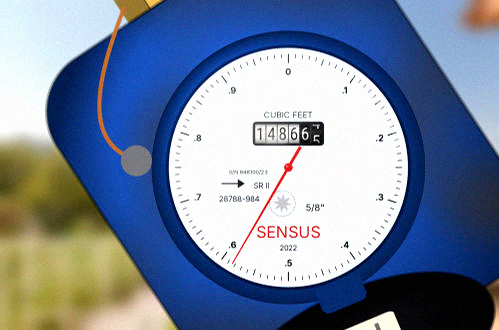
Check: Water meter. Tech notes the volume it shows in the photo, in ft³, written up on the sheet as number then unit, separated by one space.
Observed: 148664.58 ft³
